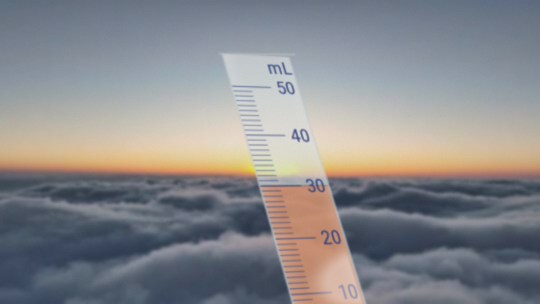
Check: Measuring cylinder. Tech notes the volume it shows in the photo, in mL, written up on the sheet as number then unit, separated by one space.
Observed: 30 mL
